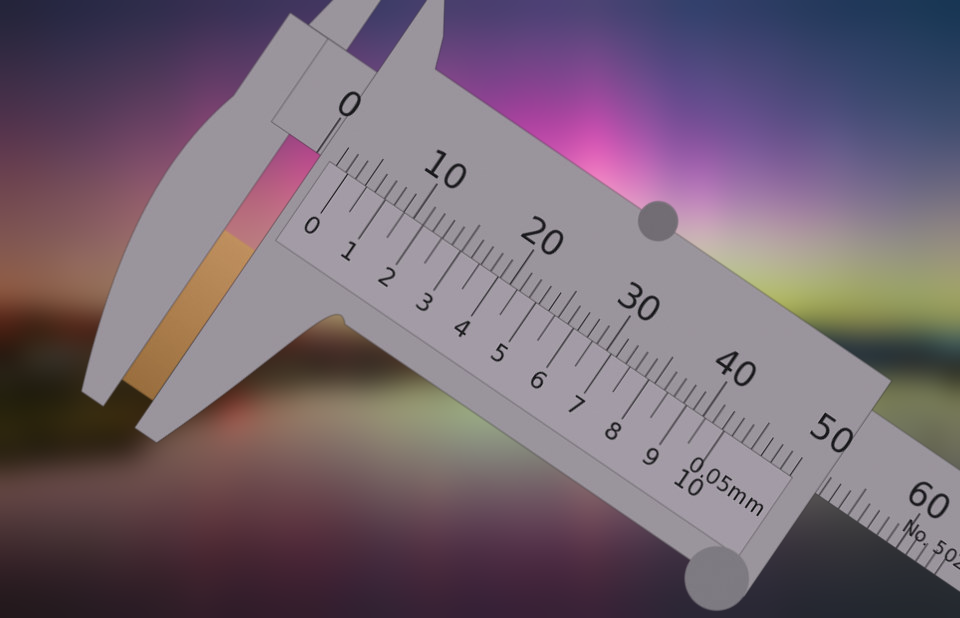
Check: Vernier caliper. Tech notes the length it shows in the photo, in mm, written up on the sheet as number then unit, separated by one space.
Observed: 3.2 mm
